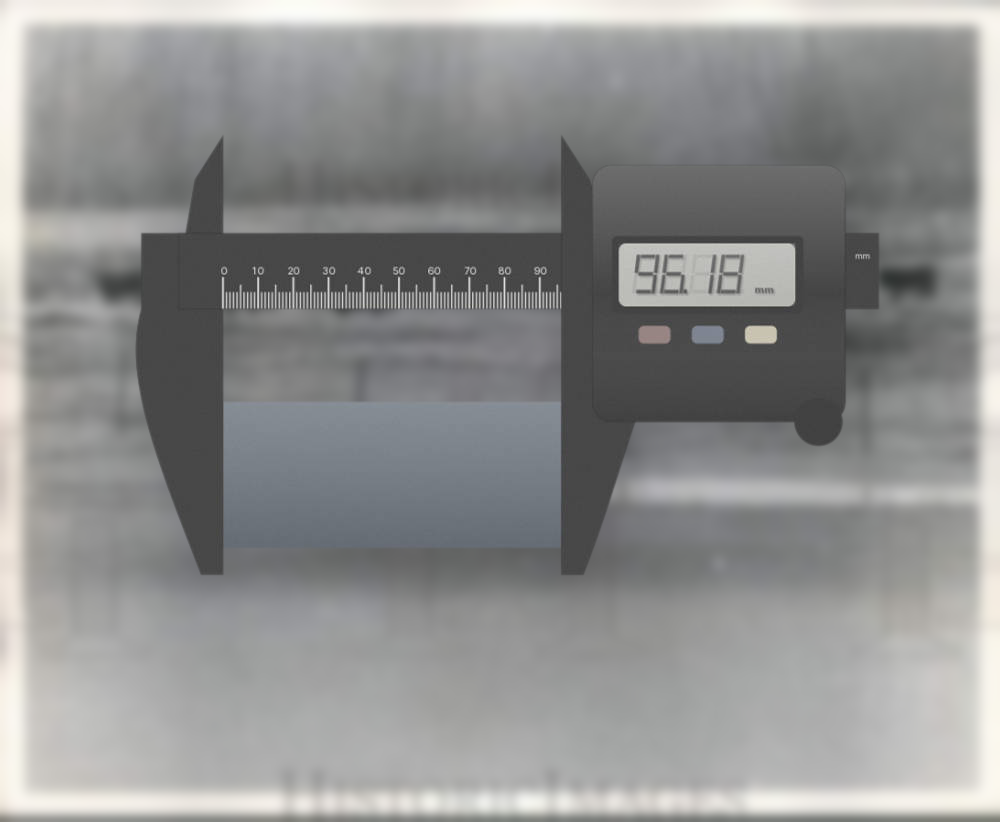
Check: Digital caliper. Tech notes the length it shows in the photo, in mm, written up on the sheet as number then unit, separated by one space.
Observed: 96.18 mm
